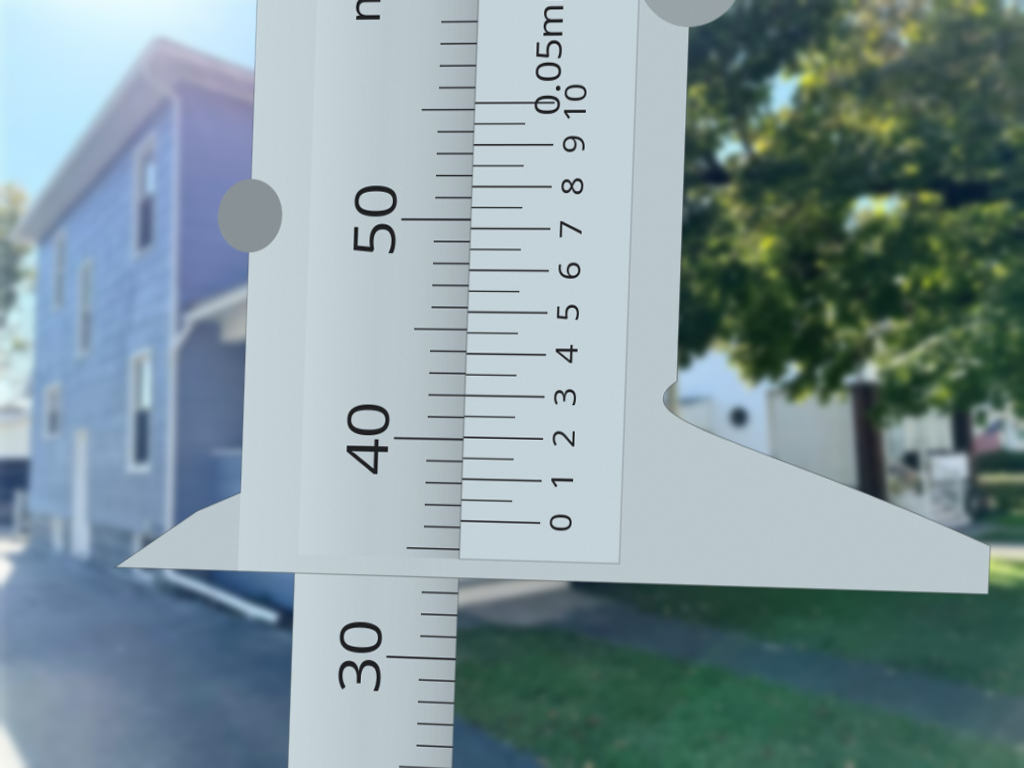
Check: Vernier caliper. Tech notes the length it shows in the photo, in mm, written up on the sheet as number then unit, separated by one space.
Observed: 36.3 mm
